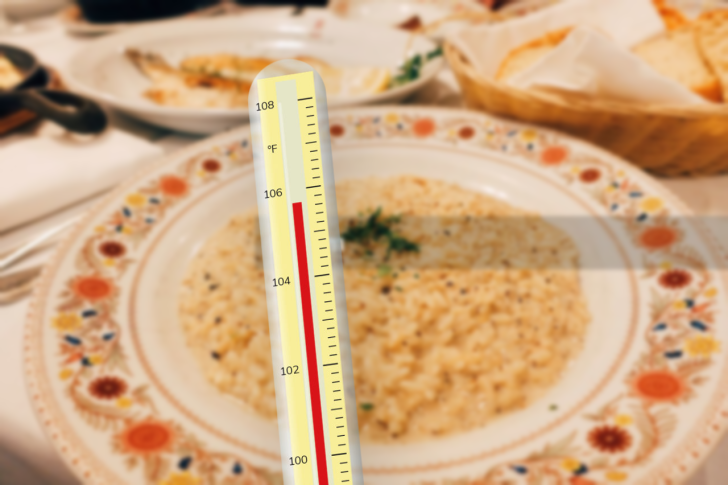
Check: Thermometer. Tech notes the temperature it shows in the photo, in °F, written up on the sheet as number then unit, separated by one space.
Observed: 105.7 °F
